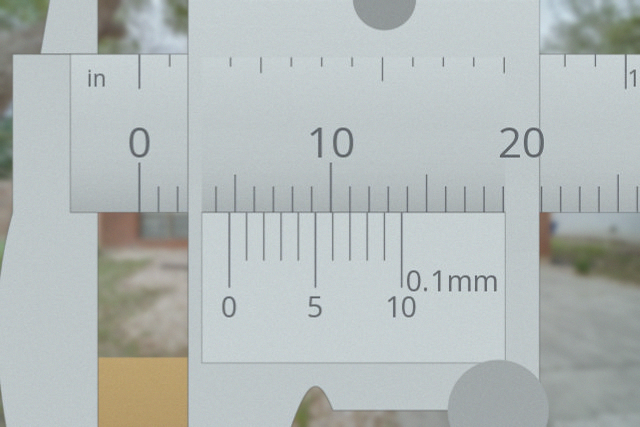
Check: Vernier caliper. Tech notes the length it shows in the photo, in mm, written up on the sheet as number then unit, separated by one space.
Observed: 4.7 mm
